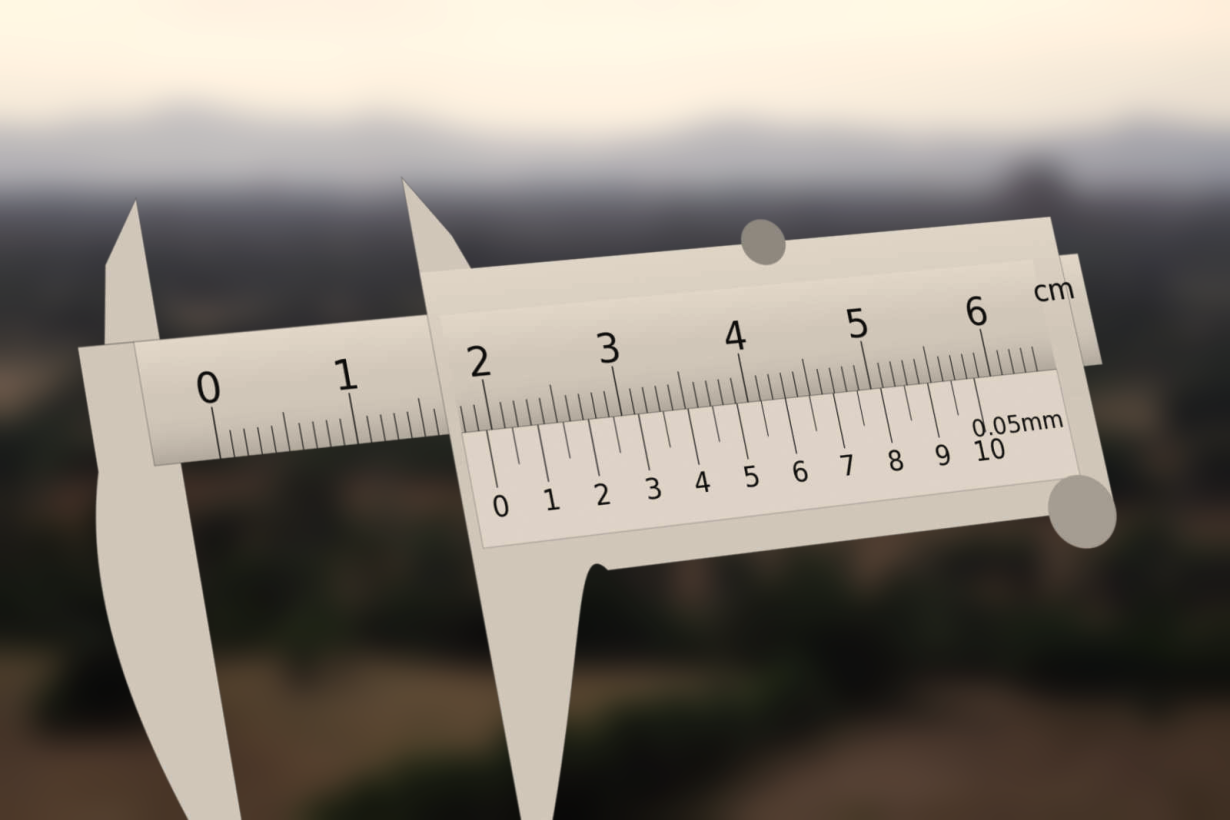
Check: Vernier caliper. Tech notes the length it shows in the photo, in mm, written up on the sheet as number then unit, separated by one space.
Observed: 19.6 mm
